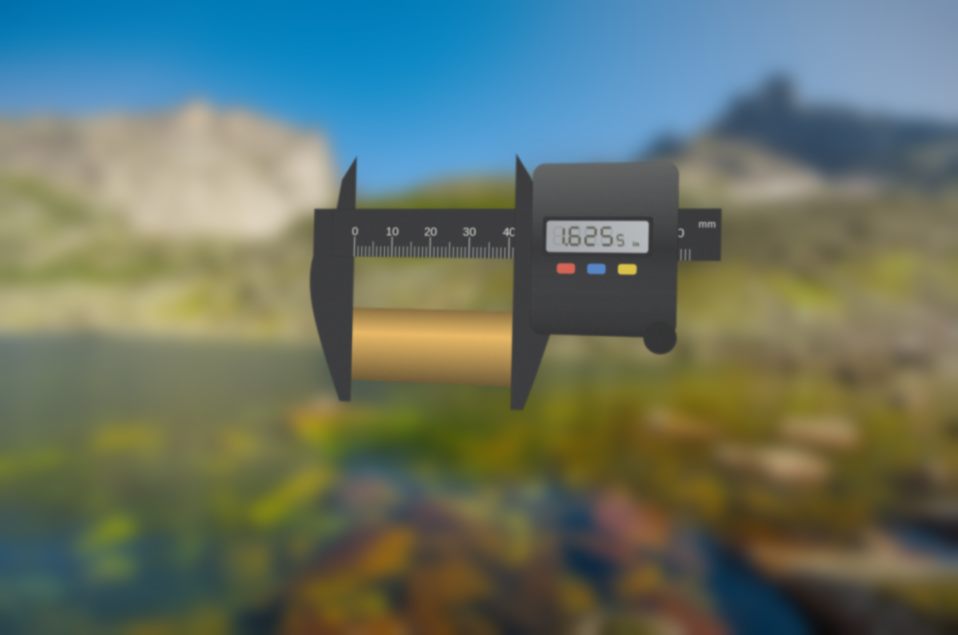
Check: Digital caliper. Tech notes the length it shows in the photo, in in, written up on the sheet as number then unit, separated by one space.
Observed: 1.6255 in
